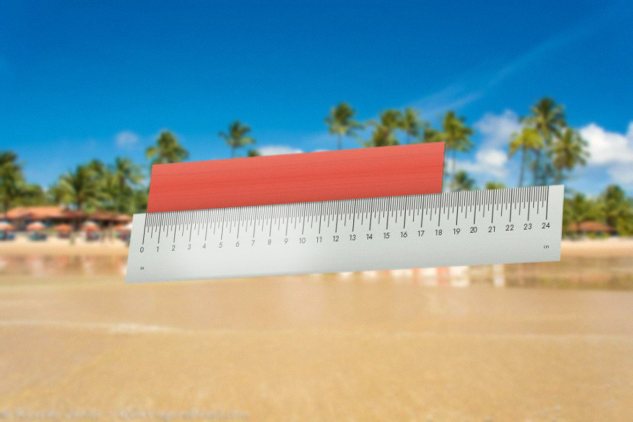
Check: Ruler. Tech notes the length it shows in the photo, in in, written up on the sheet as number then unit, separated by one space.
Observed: 18 in
